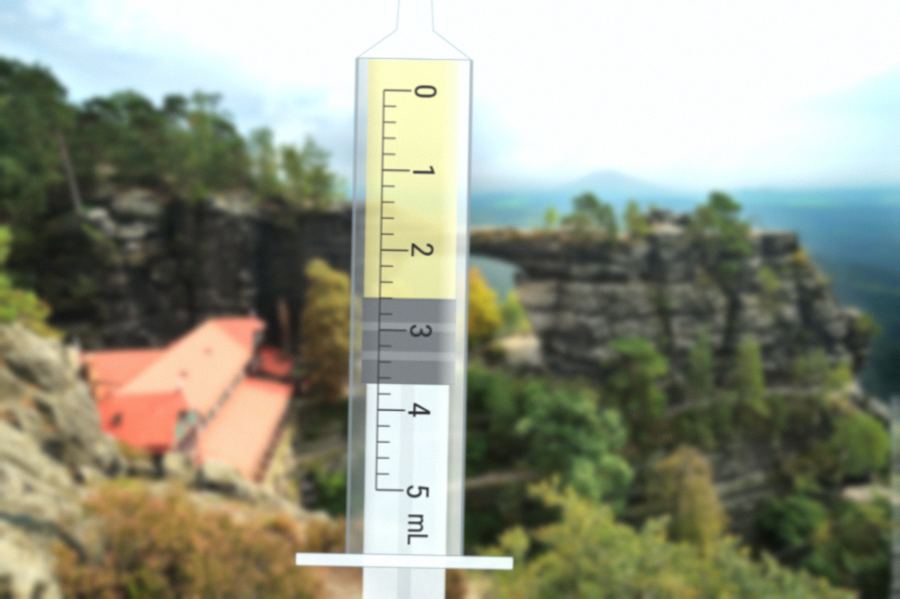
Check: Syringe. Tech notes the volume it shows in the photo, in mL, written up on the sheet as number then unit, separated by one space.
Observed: 2.6 mL
